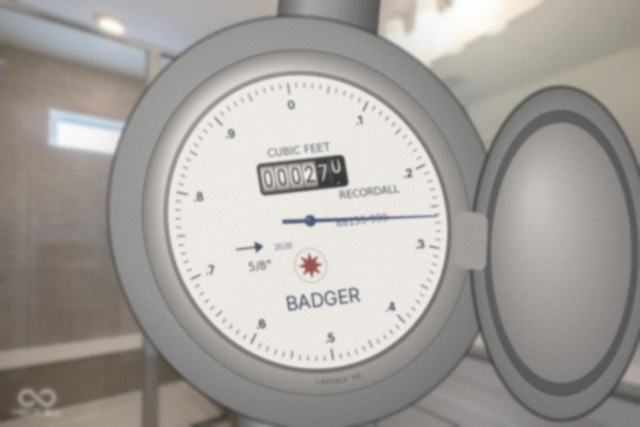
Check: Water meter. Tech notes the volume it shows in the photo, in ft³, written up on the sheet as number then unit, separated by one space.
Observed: 270.26 ft³
